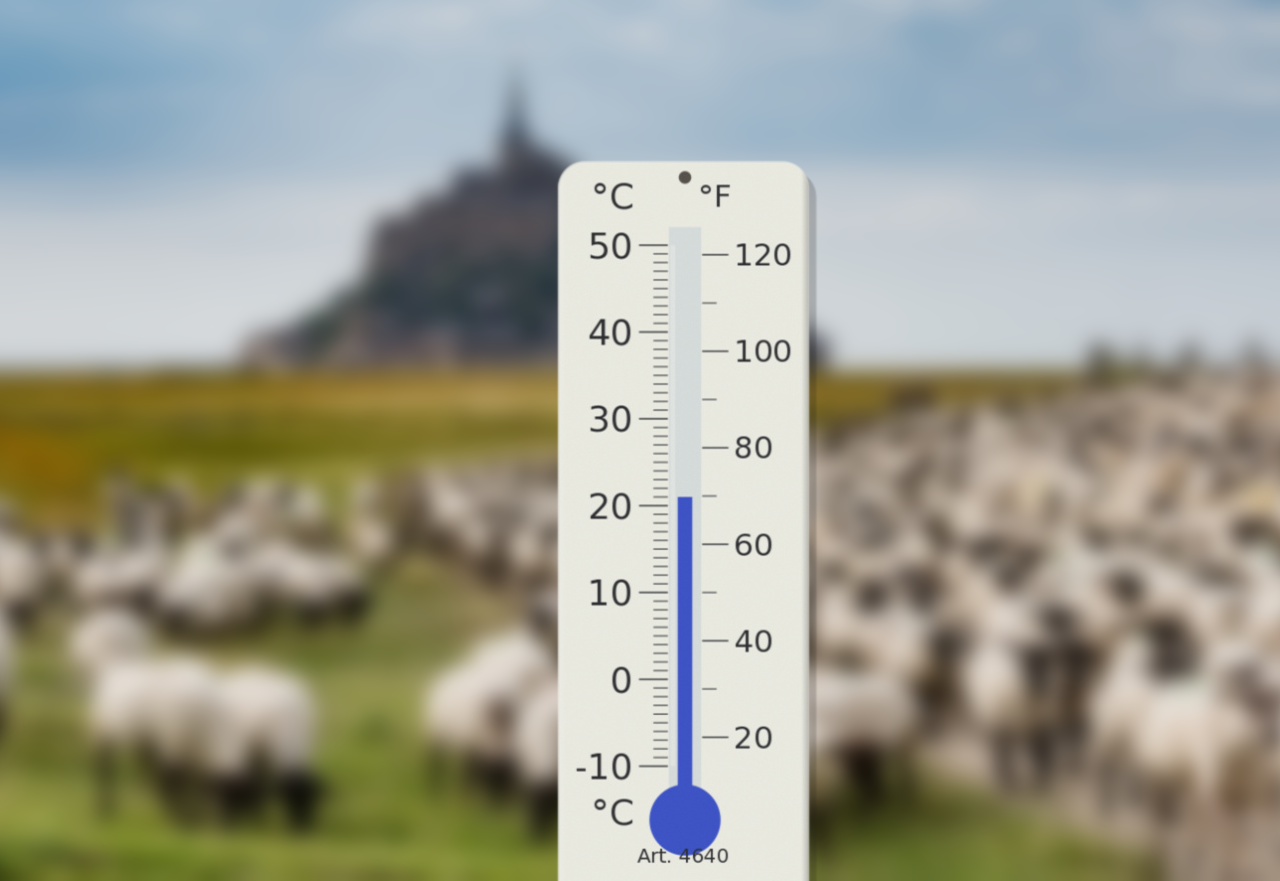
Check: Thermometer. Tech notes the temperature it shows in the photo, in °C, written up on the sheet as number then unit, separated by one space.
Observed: 21 °C
